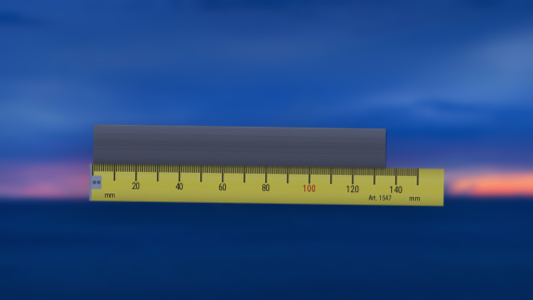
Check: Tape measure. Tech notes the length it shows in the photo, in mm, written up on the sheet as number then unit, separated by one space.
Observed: 135 mm
